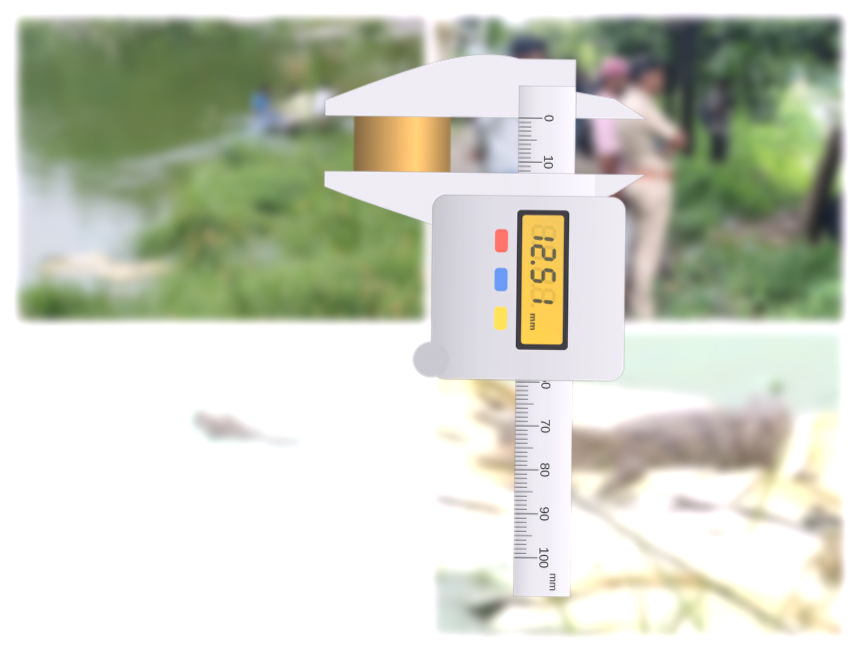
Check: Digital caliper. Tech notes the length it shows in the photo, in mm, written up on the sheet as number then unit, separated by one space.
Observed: 12.51 mm
